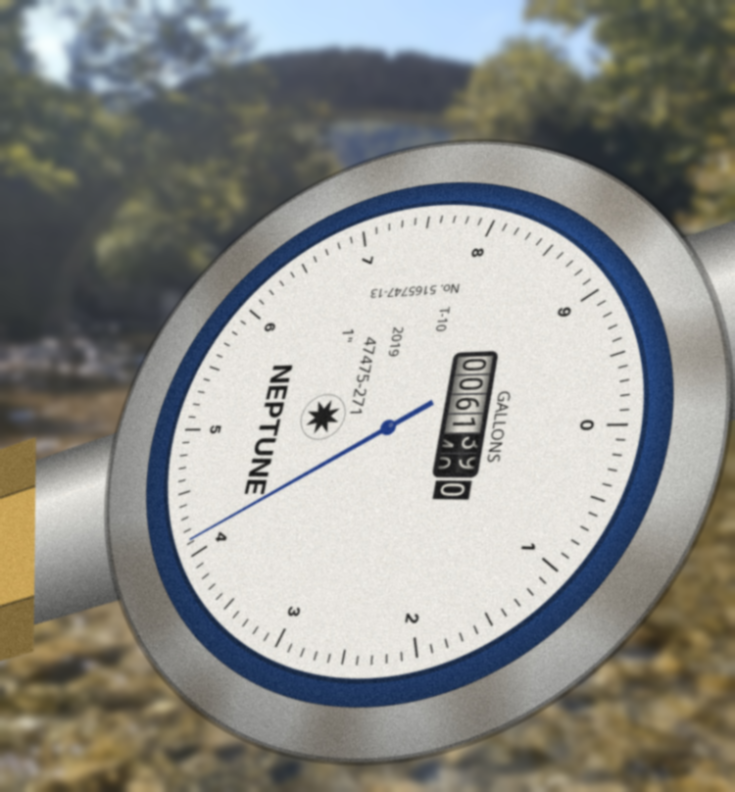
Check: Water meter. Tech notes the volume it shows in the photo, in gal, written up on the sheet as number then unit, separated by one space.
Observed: 61394.1 gal
